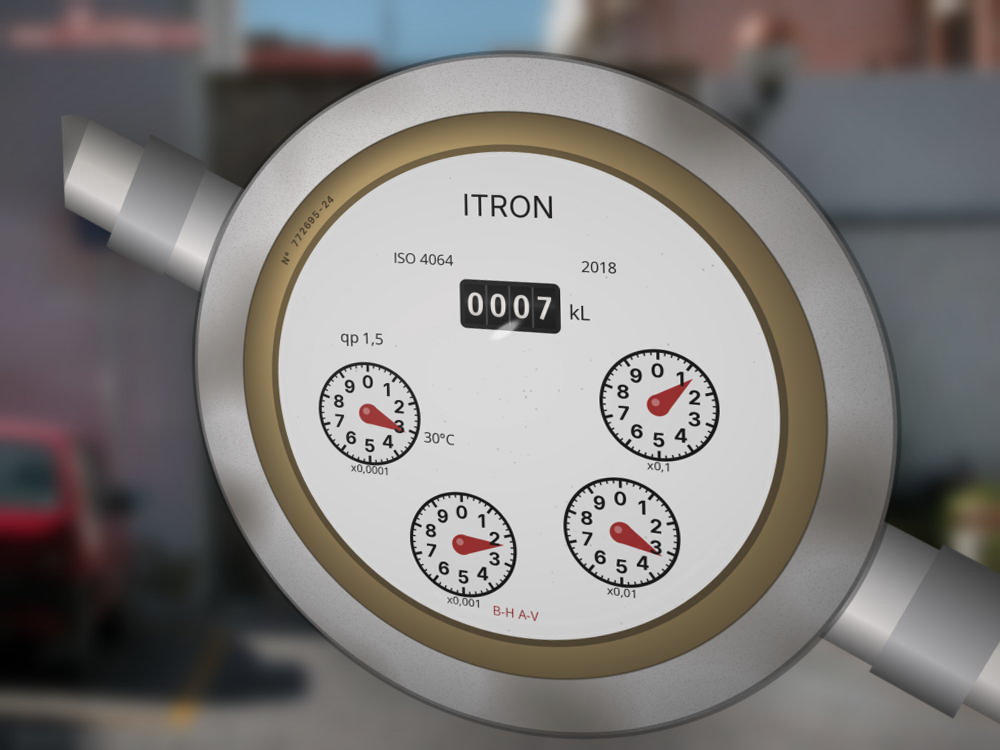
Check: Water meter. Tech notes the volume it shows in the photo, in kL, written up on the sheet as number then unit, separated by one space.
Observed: 7.1323 kL
